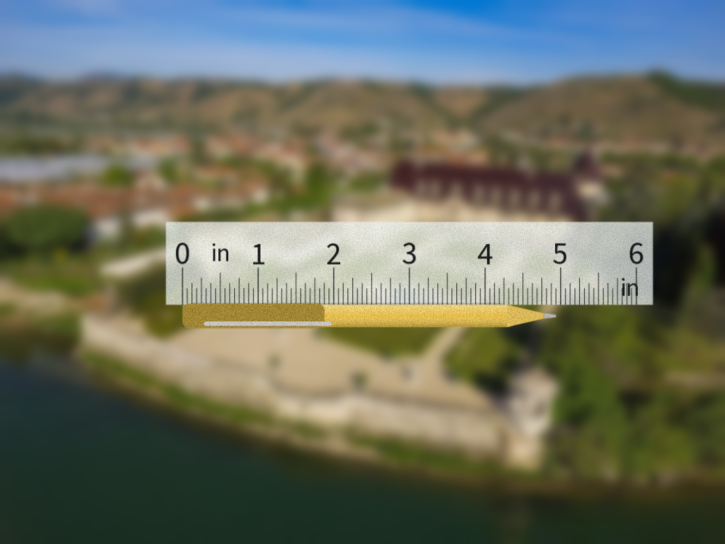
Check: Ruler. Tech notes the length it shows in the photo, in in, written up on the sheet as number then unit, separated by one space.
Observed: 4.9375 in
